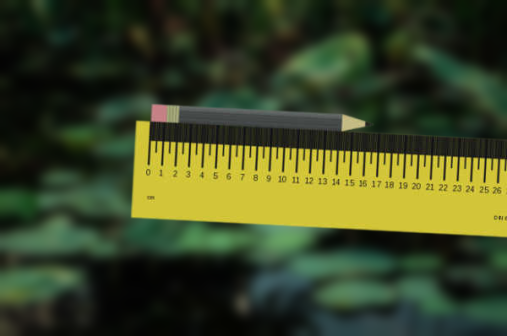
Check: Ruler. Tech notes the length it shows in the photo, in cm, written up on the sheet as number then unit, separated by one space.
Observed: 16.5 cm
